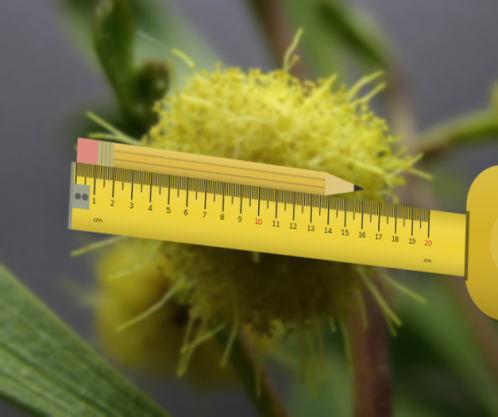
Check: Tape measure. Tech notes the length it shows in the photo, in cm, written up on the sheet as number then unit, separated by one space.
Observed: 16 cm
